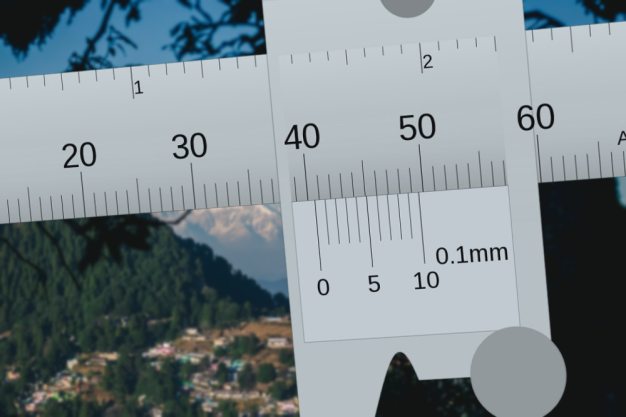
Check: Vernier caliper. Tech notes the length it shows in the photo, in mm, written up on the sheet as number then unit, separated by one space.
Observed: 40.6 mm
